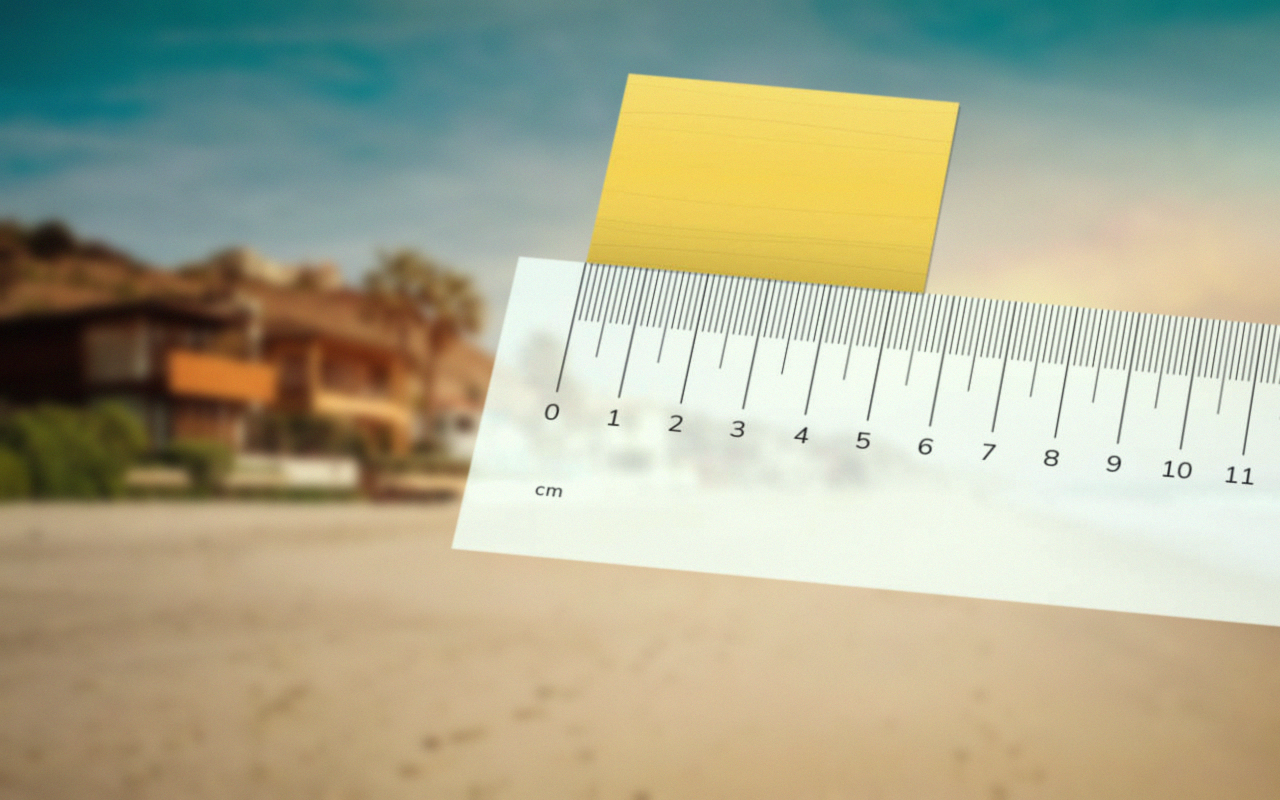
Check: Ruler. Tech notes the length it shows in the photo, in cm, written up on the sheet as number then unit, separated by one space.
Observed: 5.5 cm
